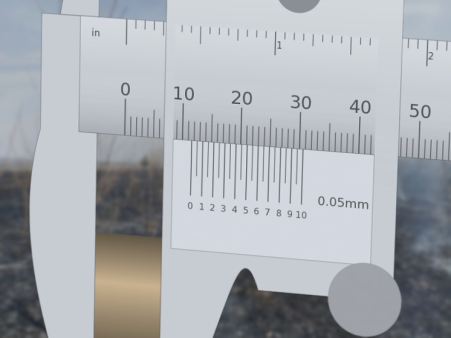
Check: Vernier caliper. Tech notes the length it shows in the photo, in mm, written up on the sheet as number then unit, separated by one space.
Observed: 11.6 mm
